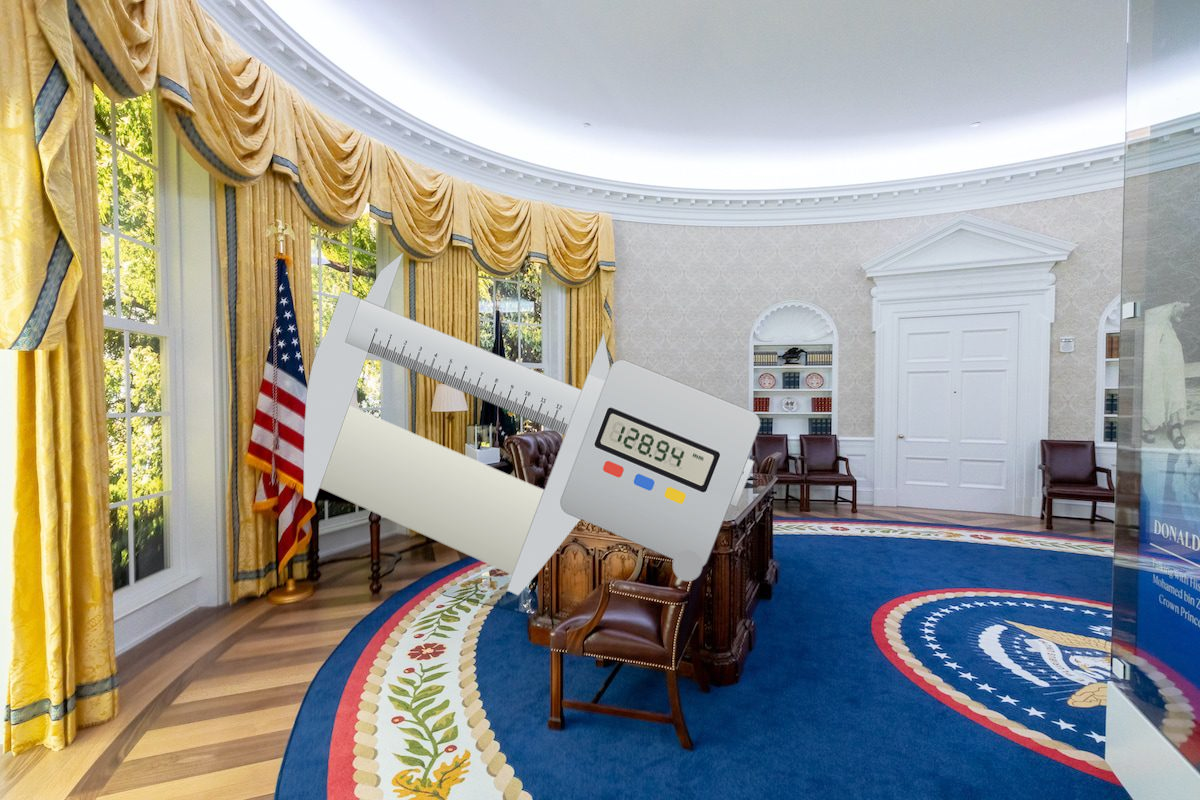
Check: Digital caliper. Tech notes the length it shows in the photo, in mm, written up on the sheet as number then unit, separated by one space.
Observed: 128.94 mm
